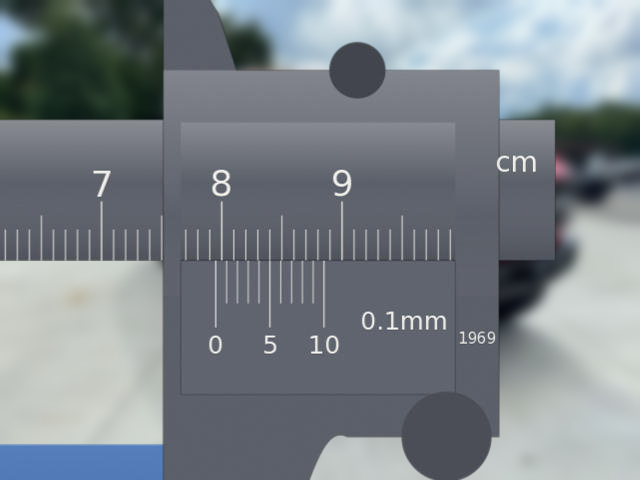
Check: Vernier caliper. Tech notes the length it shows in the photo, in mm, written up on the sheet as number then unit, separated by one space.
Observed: 79.5 mm
